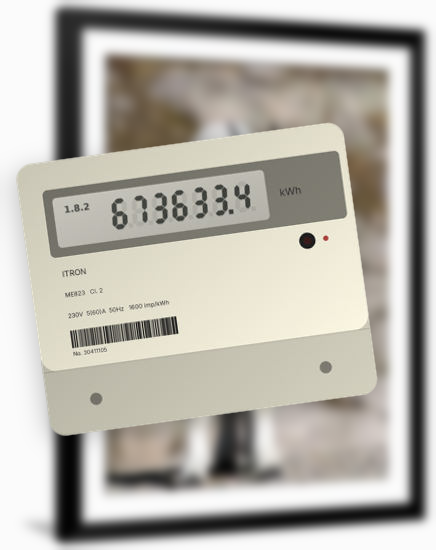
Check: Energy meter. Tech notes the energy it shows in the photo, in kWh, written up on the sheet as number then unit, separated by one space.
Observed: 673633.4 kWh
